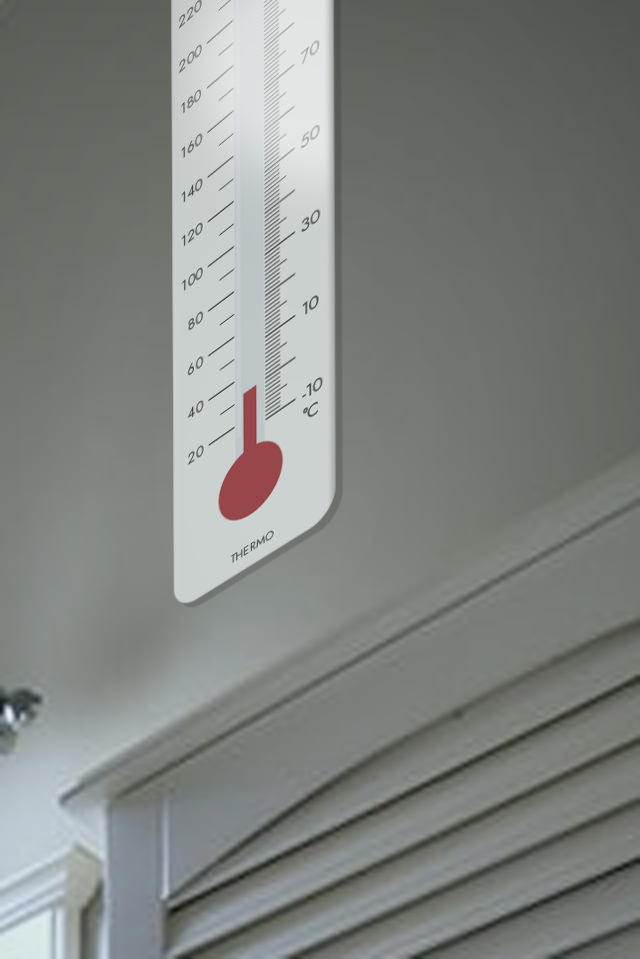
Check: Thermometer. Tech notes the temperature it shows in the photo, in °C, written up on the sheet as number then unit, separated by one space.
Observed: 0 °C
